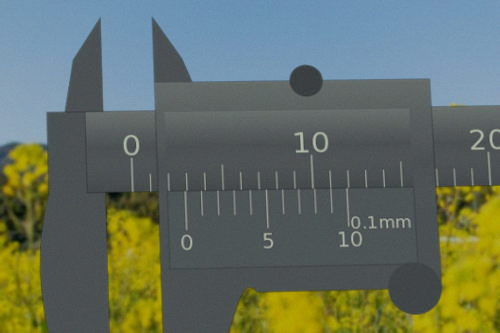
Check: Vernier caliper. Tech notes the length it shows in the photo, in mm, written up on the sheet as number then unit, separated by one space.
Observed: 2.9 mm
